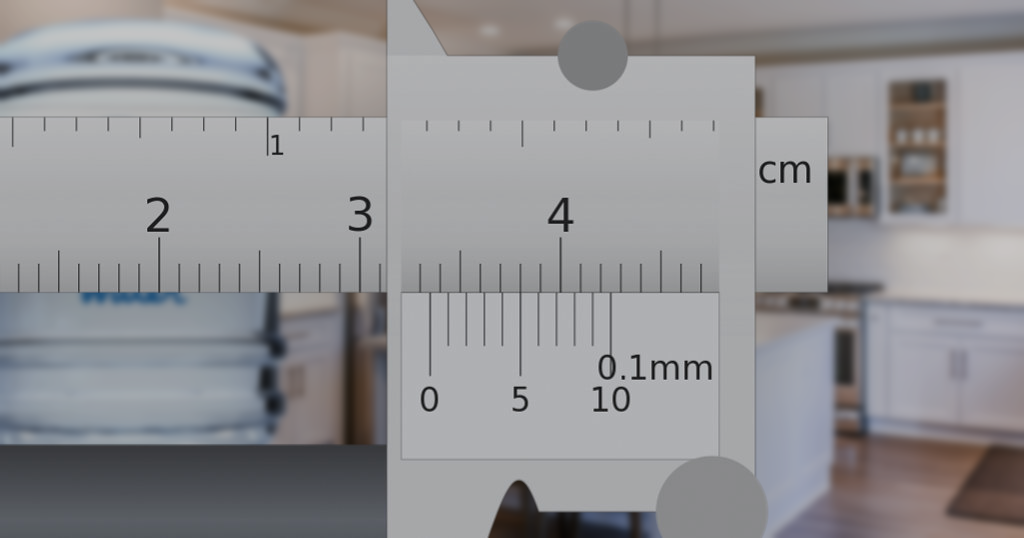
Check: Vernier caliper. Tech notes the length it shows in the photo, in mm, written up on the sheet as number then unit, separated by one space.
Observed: 33.5 mm
